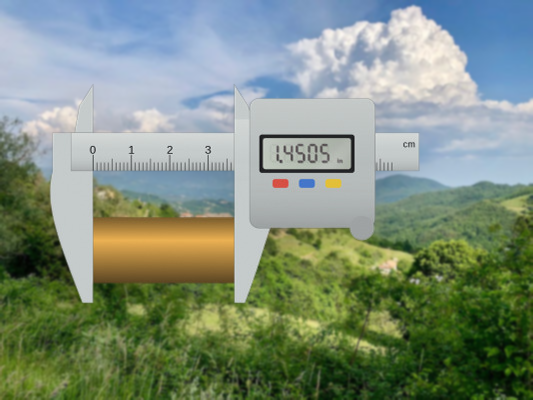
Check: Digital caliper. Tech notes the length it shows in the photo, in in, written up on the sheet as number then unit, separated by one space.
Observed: 1.4505 in
